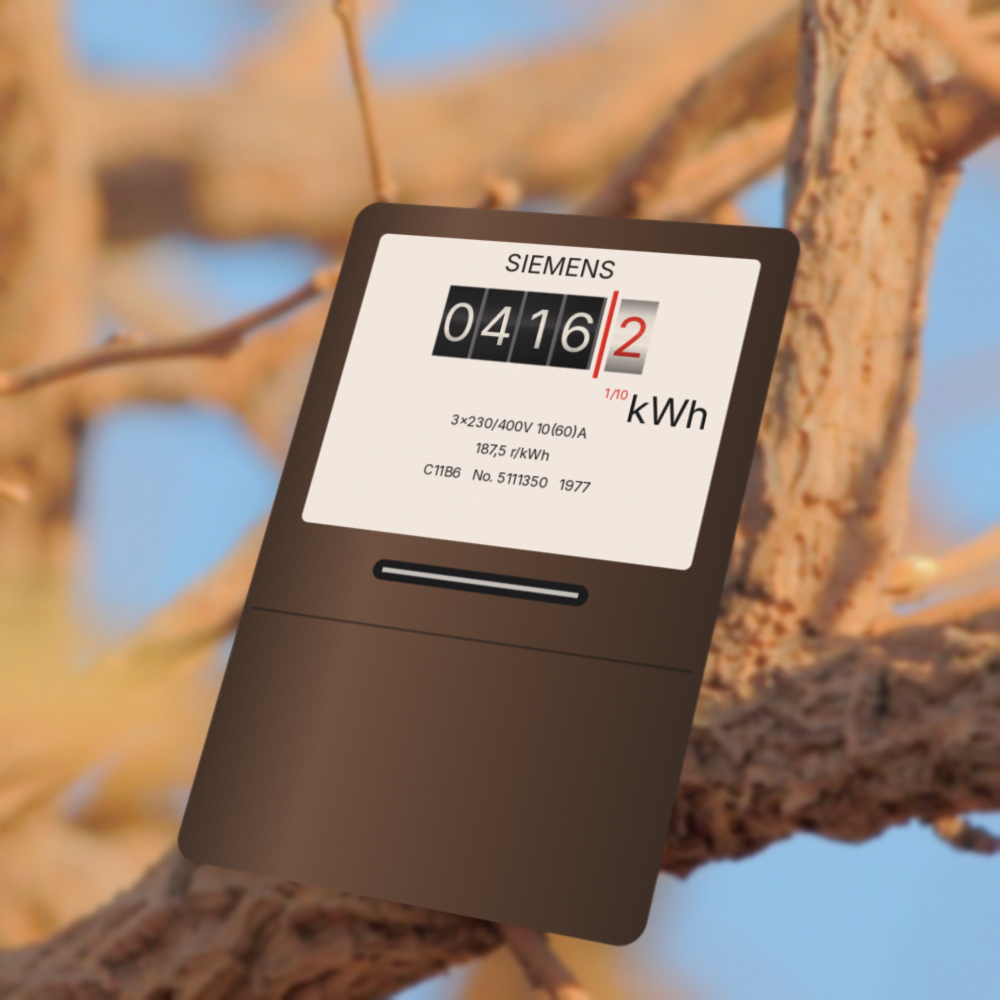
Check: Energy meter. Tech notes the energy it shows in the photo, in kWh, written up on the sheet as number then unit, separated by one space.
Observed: 416.2 kWh
